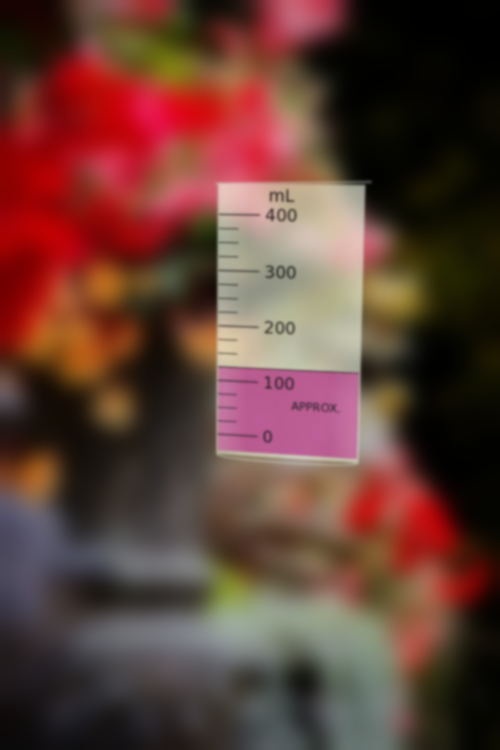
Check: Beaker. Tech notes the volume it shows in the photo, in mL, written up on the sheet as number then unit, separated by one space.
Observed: 125 mL
